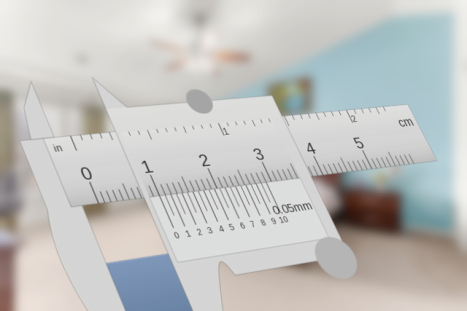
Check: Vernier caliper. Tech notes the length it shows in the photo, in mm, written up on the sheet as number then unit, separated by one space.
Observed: 10.0 mm
